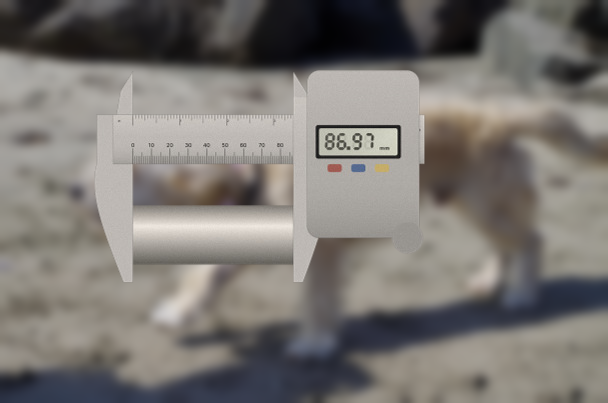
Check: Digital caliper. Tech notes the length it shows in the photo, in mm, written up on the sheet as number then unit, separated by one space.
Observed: 86.97 mm
